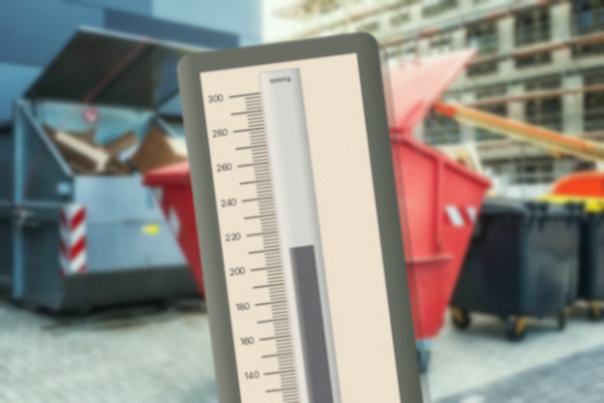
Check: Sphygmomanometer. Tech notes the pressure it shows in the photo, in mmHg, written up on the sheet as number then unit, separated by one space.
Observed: 210 mmHg
